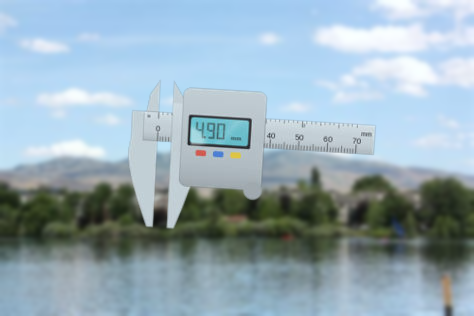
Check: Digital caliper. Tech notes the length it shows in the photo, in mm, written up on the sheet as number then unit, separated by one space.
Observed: 4.90 mm
